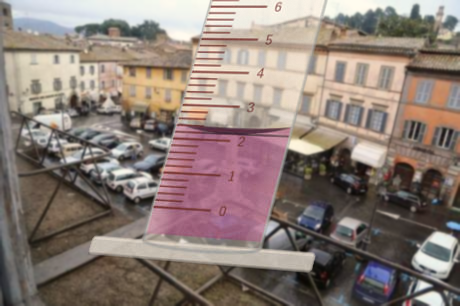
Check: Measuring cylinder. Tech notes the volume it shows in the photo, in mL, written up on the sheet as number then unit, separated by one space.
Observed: 2.2 mL
